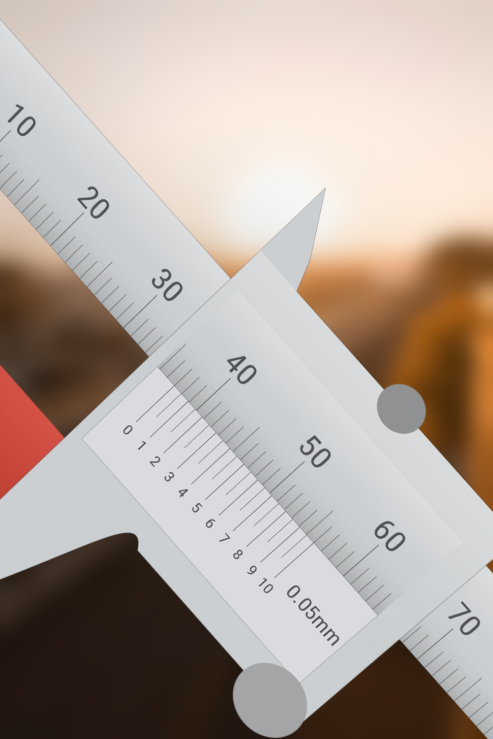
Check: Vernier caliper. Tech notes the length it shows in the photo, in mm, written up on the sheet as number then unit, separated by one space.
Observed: 37.0 mm
